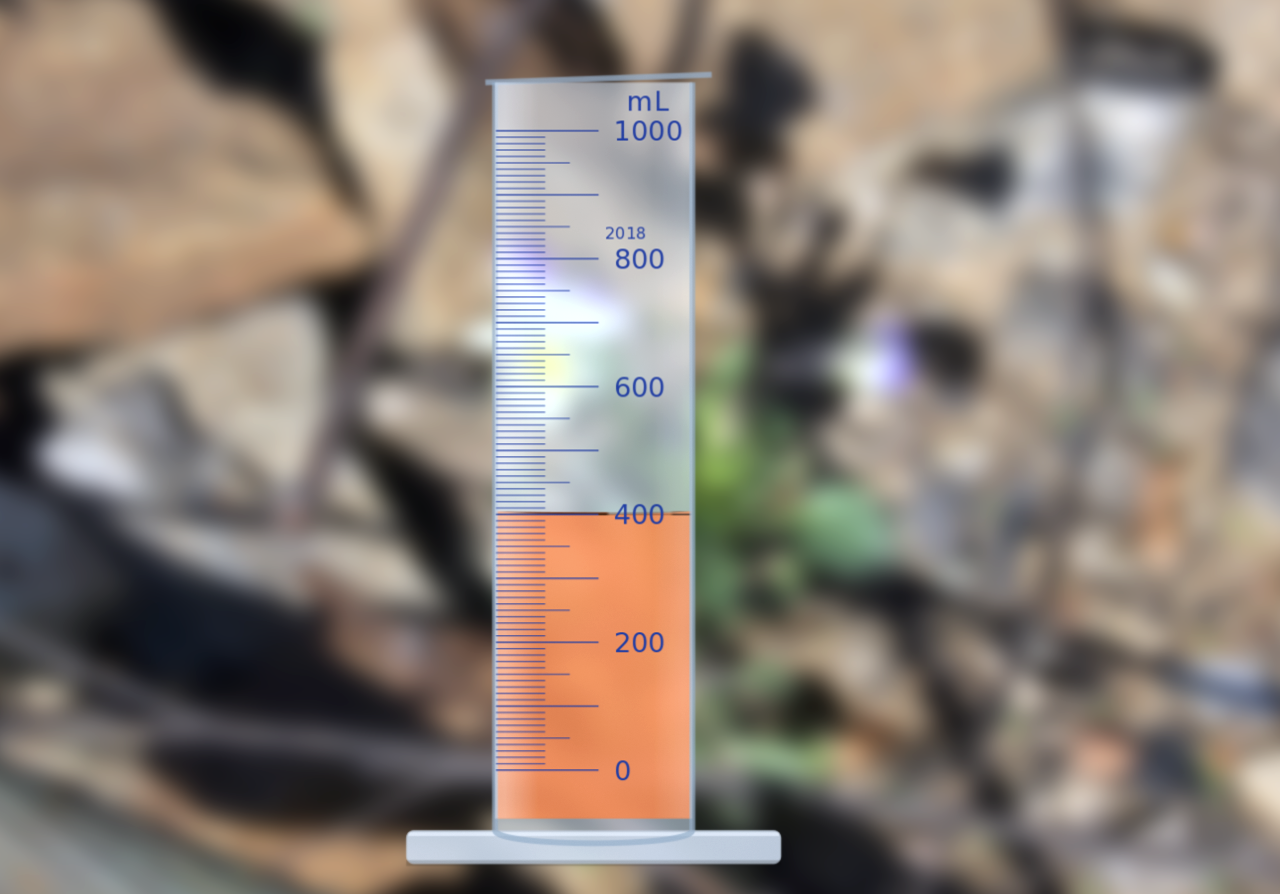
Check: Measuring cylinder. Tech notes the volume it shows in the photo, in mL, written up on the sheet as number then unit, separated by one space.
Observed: 400 mL
